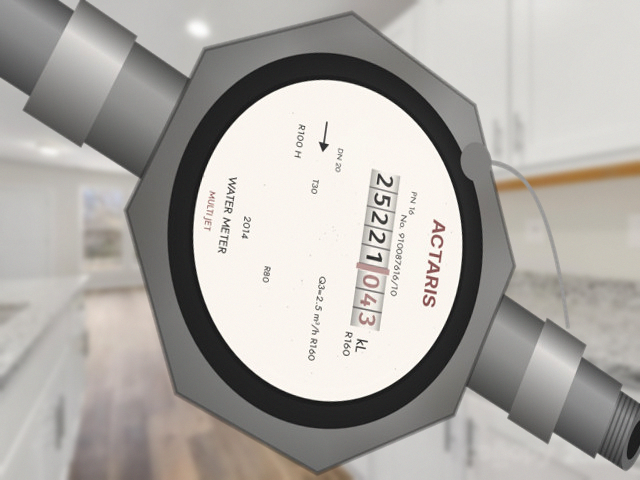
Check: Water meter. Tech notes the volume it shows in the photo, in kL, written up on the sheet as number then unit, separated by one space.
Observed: 25221.043 kL
